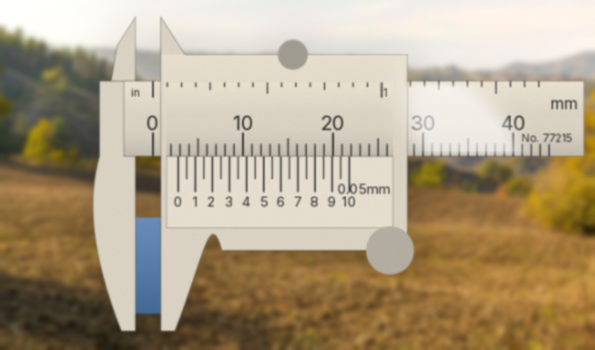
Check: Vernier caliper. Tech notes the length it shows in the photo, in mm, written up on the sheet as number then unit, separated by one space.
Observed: 2.8 mm
